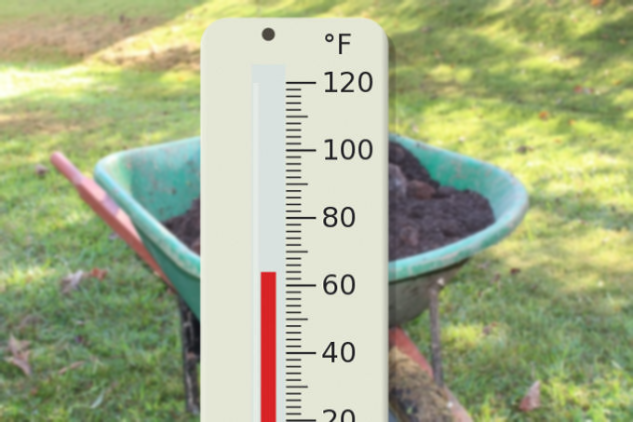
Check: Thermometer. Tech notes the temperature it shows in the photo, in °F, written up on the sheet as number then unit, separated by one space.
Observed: 64 °F
